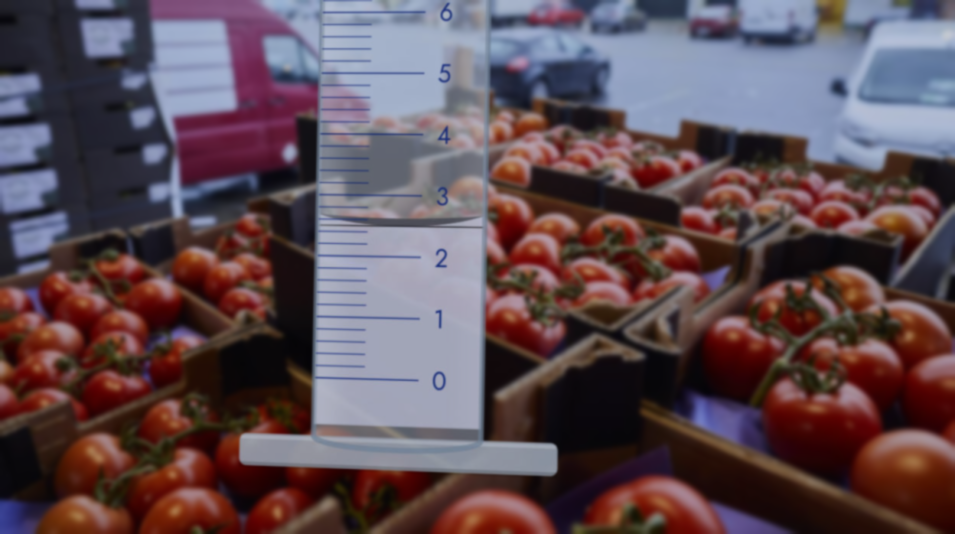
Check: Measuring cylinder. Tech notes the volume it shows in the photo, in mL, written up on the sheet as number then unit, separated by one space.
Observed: 2.5 mL
